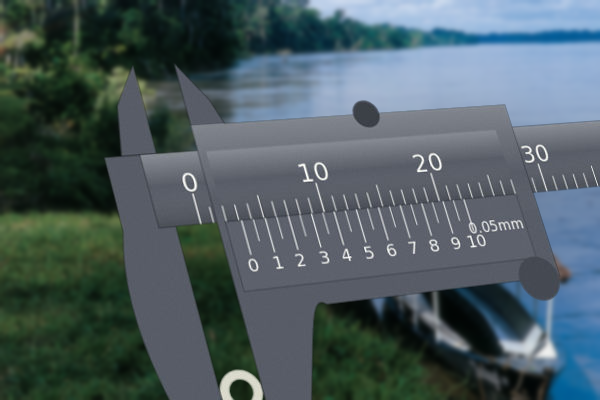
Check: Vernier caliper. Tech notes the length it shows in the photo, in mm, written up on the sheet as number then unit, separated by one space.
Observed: 3.2 mm
